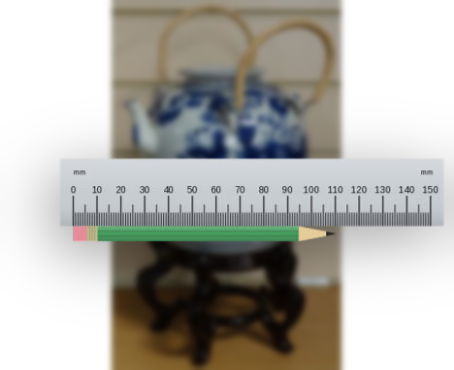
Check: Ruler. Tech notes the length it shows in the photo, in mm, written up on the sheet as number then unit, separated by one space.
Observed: 110 mm
